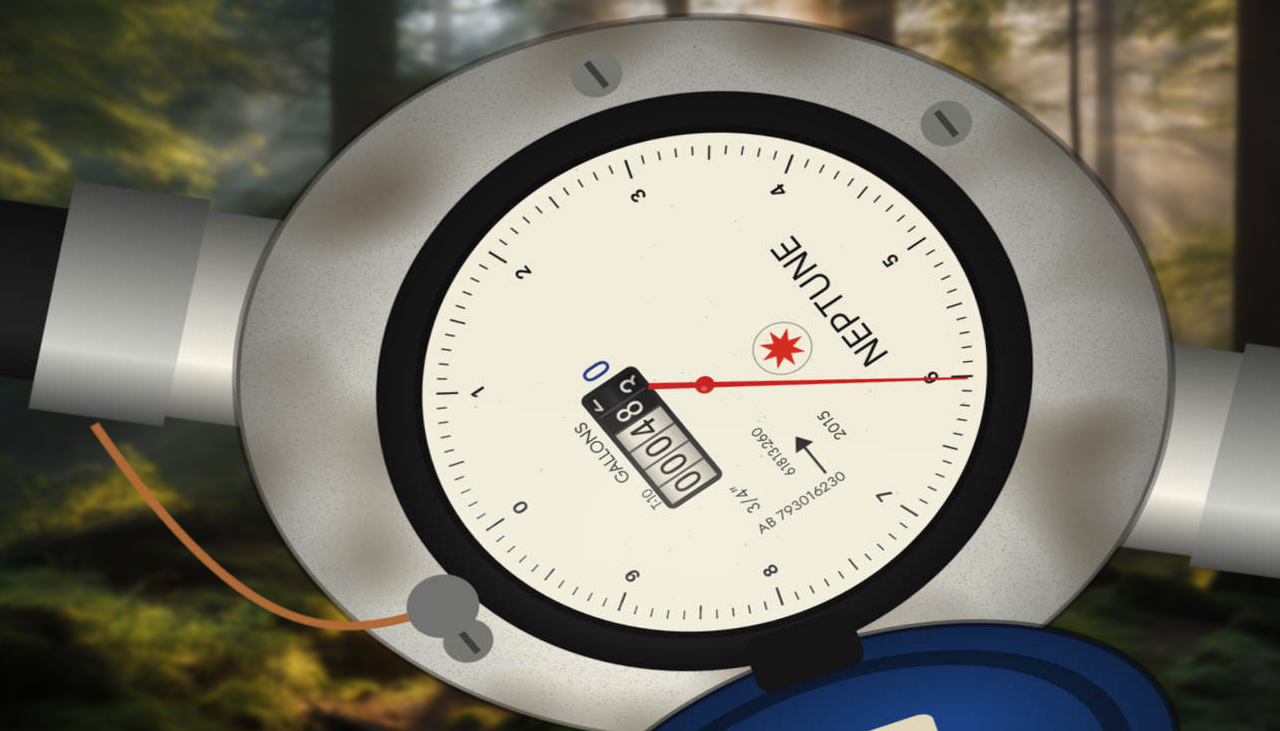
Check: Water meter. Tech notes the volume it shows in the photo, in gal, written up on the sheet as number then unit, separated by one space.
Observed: 4826.0 gal
